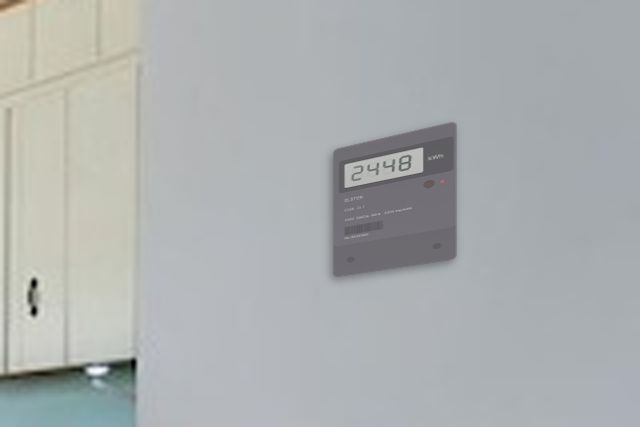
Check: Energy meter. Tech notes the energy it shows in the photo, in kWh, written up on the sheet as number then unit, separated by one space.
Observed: 2448 kWh
